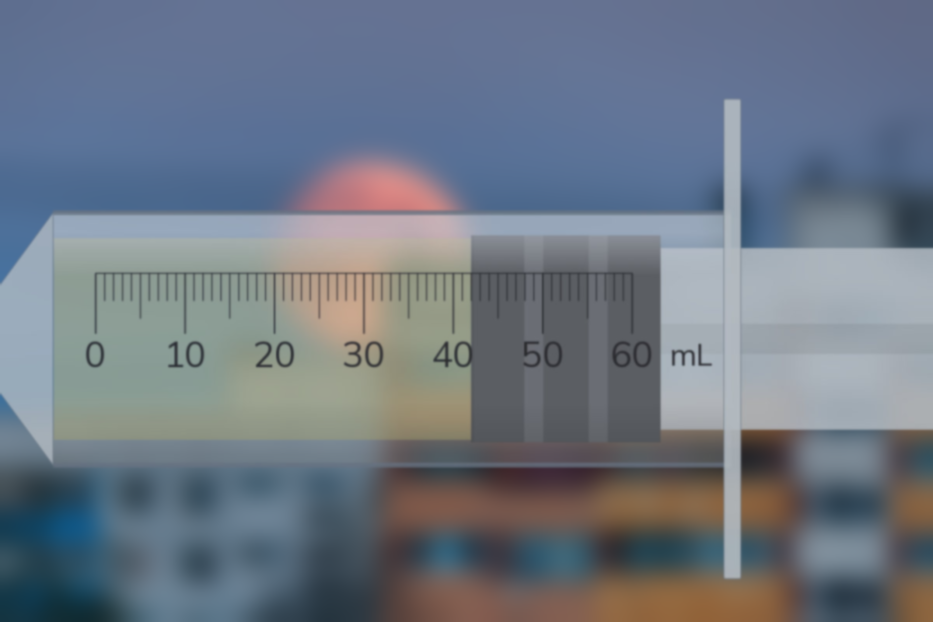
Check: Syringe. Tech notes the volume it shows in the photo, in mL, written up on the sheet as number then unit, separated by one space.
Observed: 42 mL
